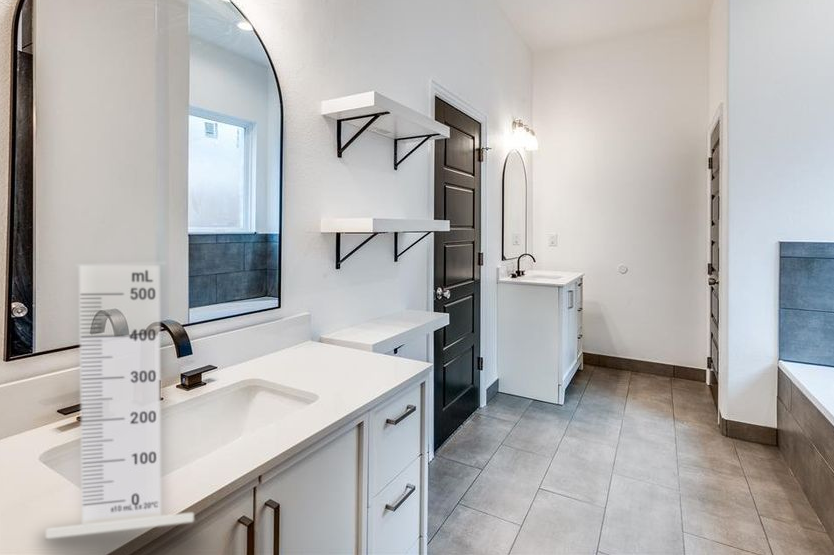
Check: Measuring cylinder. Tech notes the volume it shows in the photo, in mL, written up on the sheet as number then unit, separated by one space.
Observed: 400 mL
